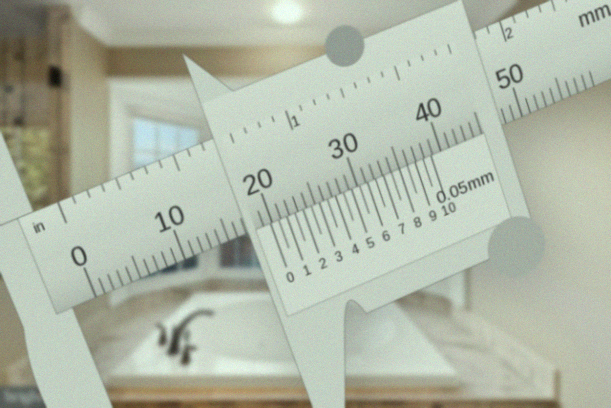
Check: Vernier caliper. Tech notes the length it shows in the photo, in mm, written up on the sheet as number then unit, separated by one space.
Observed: 19.8 mm
